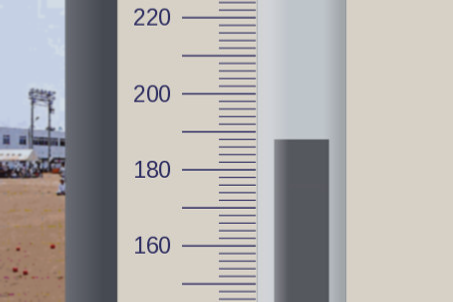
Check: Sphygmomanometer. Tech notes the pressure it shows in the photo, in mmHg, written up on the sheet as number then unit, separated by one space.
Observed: 188 mmHg
